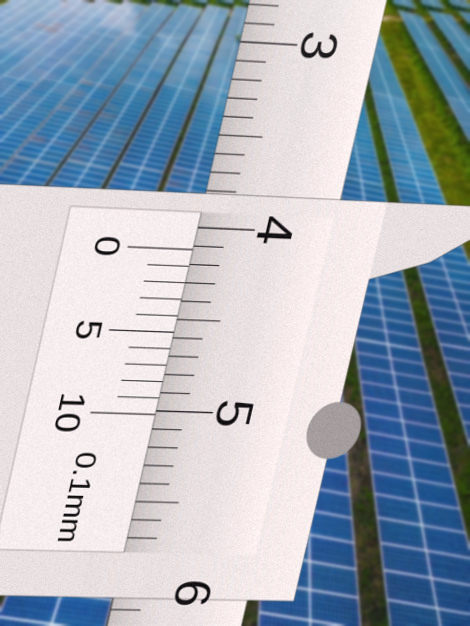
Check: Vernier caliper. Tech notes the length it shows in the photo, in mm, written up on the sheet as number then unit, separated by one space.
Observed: 41.2 mm
